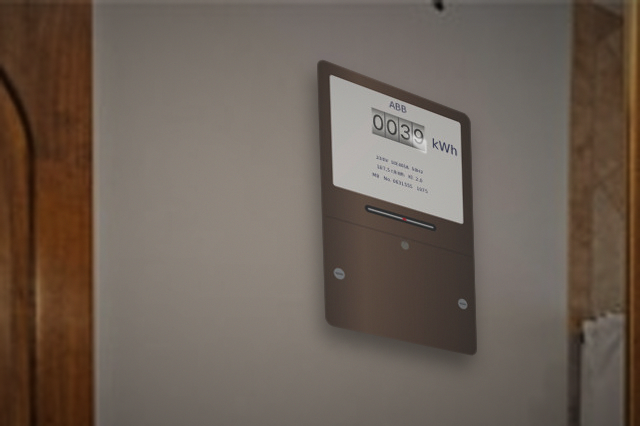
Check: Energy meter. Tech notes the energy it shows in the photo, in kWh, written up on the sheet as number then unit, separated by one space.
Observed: 39 kWh
